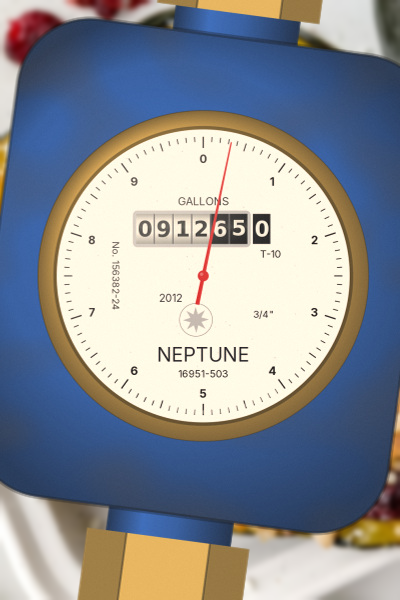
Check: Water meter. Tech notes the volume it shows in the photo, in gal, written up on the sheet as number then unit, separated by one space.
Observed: 912650.3 gal
